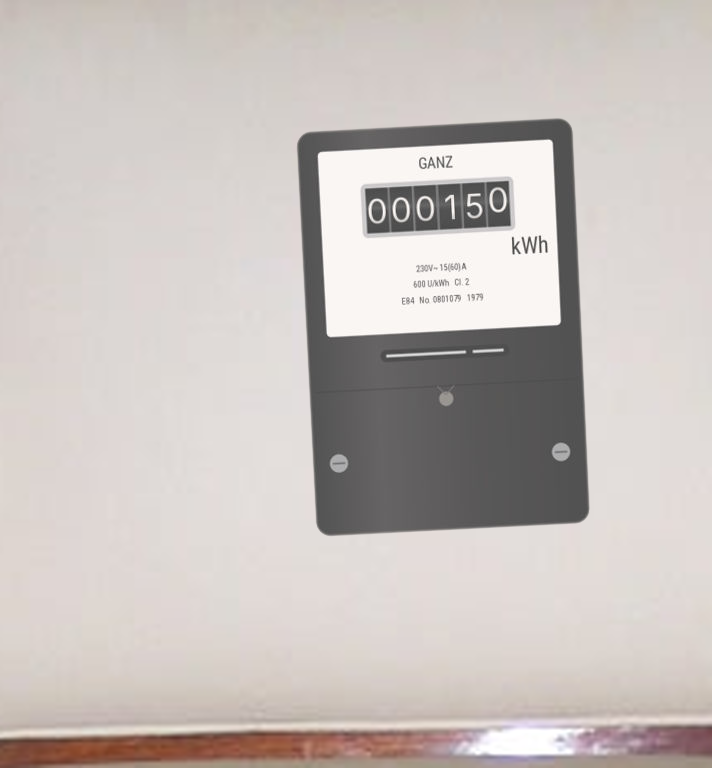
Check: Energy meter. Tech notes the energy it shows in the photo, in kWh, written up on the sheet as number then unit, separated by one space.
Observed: 150 kWh
